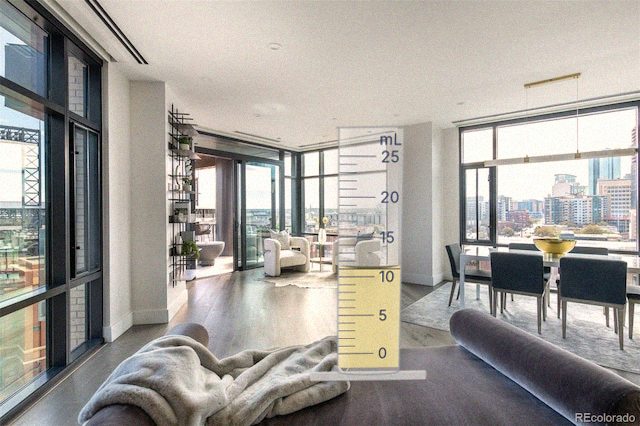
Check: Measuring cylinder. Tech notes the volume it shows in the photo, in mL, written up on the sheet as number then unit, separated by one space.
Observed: 11 mL
